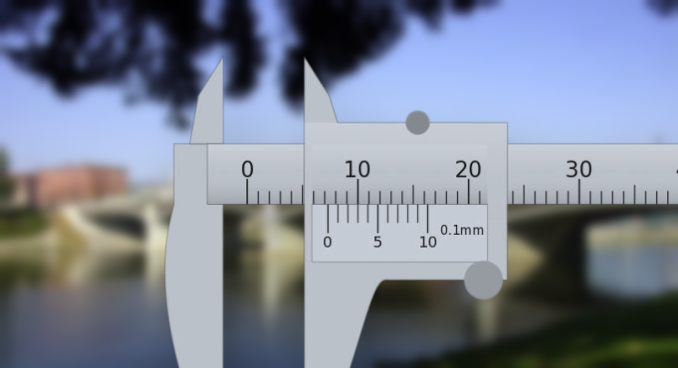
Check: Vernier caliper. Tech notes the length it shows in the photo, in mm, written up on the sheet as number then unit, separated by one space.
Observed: 7.3 mm
